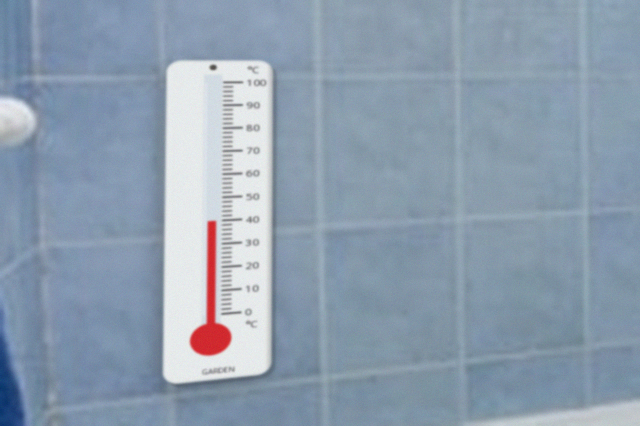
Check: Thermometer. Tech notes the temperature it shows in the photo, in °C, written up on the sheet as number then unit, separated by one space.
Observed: 40 °C
